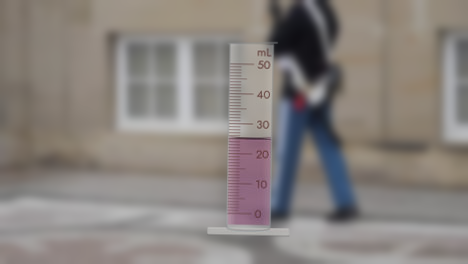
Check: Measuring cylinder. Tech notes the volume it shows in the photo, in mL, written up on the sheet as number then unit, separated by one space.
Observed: 25 mL
